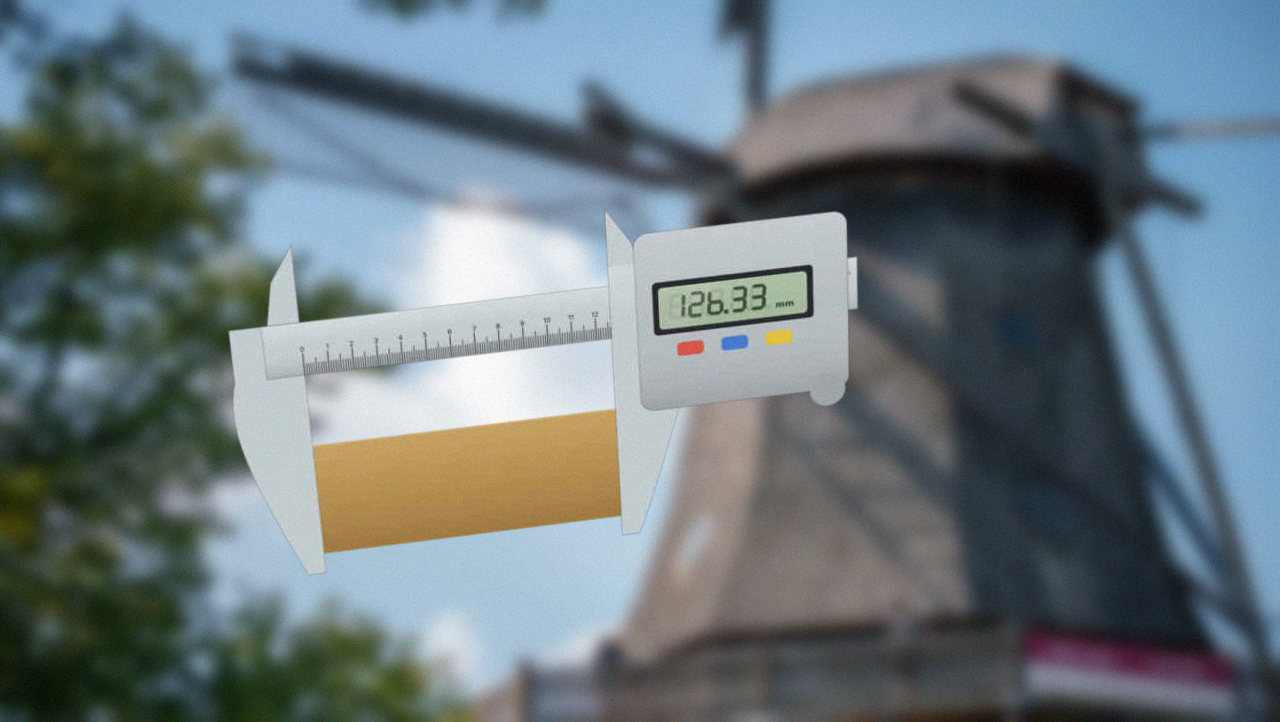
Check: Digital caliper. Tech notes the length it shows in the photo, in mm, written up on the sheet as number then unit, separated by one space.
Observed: 126.33 mm
